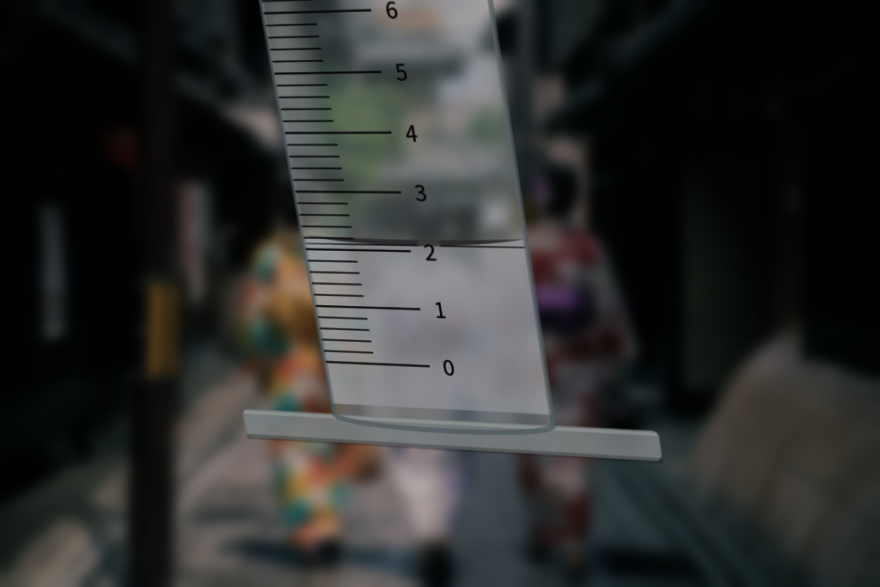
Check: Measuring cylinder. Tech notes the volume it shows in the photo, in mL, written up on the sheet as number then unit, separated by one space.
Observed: 2.1 mL
